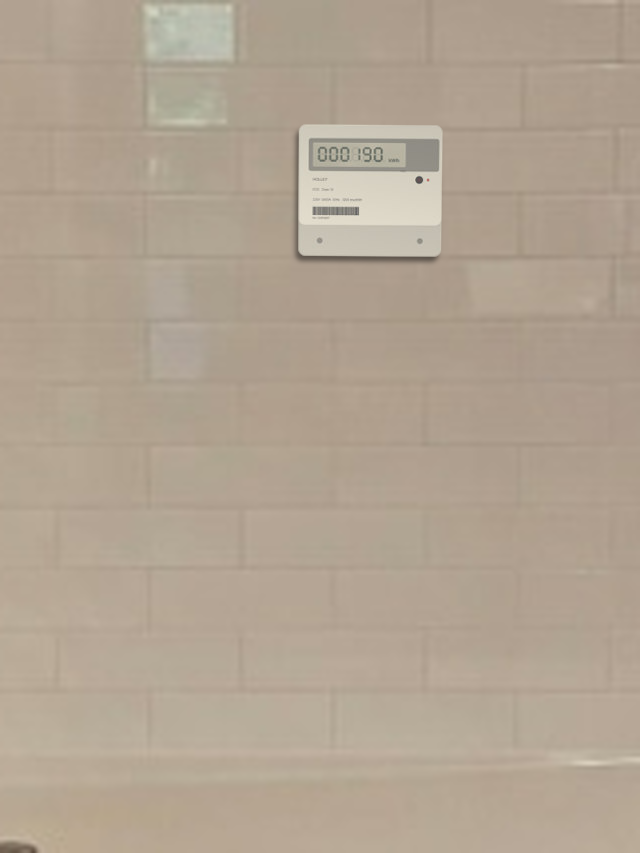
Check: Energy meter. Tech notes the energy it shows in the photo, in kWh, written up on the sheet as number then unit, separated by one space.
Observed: 190 kWh
